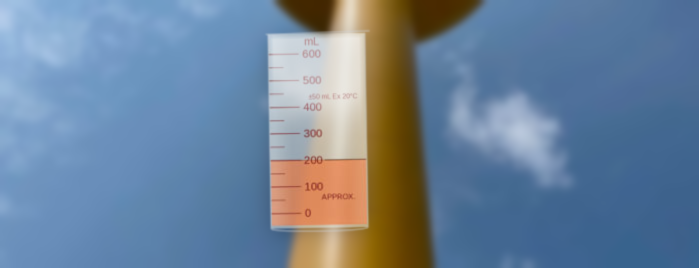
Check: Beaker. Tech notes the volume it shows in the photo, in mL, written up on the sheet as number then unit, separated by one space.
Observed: 200 mL
